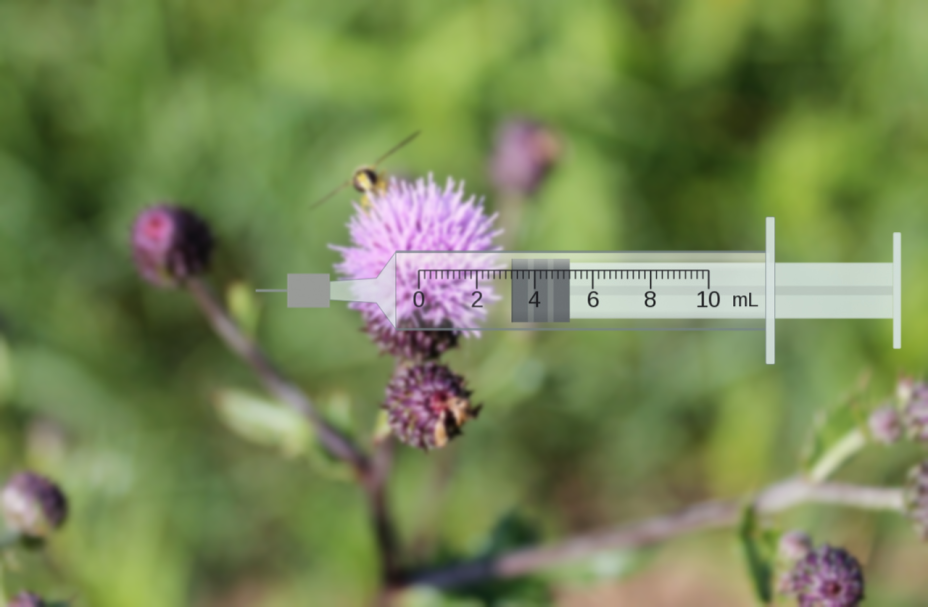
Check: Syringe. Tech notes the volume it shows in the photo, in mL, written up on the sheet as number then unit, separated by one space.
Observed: 3.2 mL
